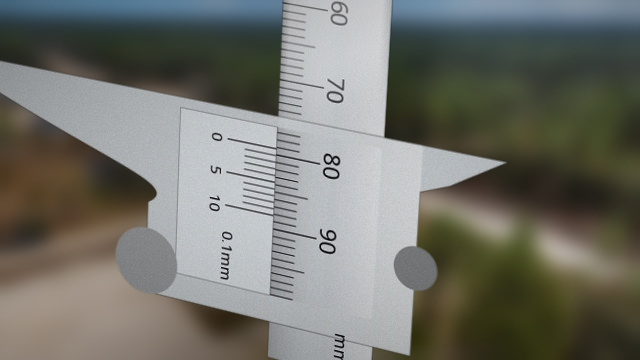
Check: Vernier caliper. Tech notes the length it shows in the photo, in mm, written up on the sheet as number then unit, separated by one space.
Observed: 79.2 mm
